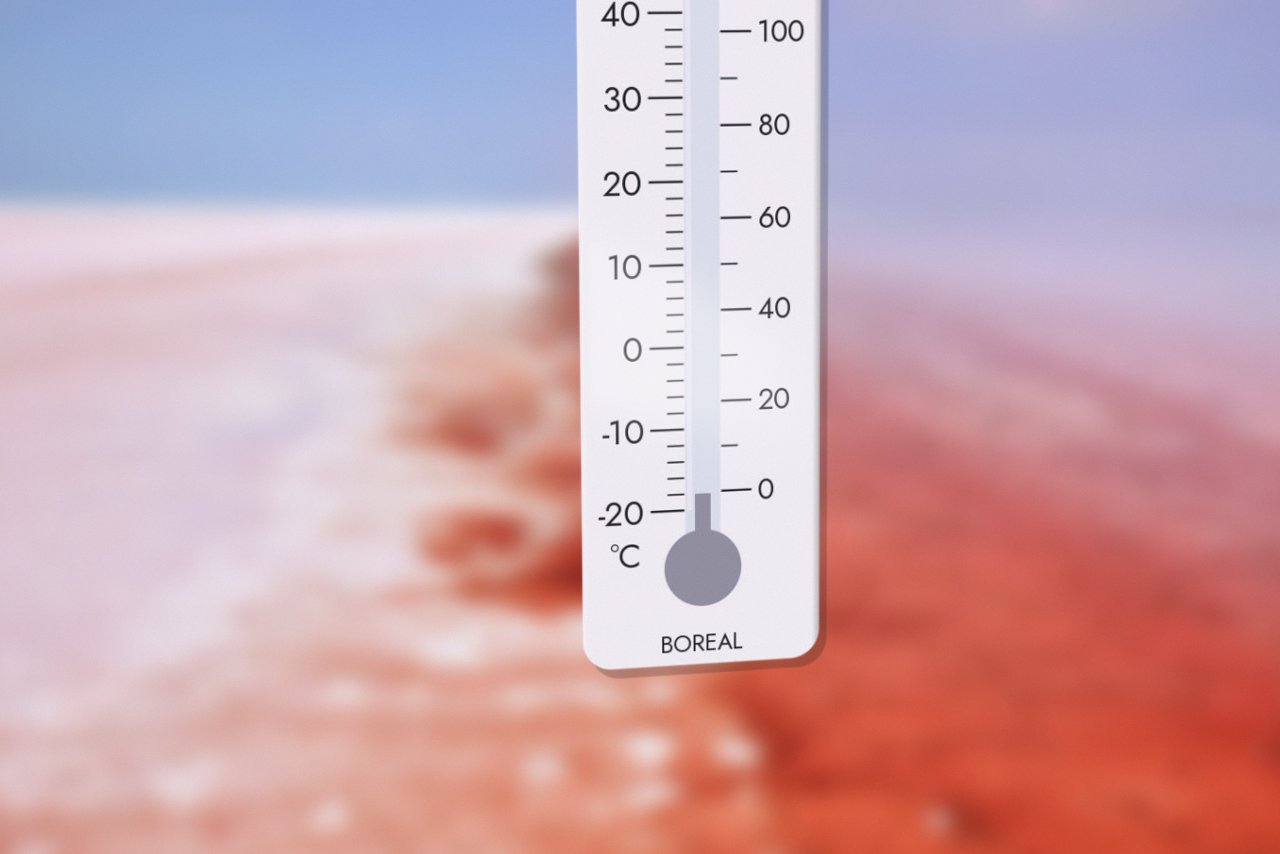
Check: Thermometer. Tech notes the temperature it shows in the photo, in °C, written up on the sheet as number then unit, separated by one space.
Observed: -18 °C
